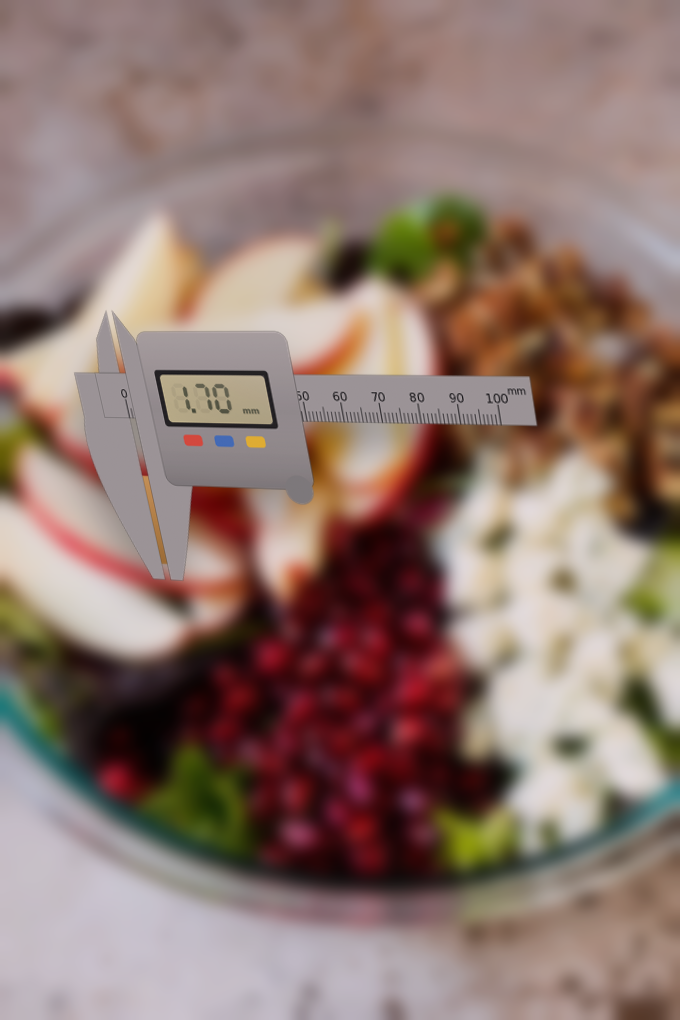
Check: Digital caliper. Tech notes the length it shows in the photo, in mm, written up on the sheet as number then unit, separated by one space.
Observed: 1.70 mm
